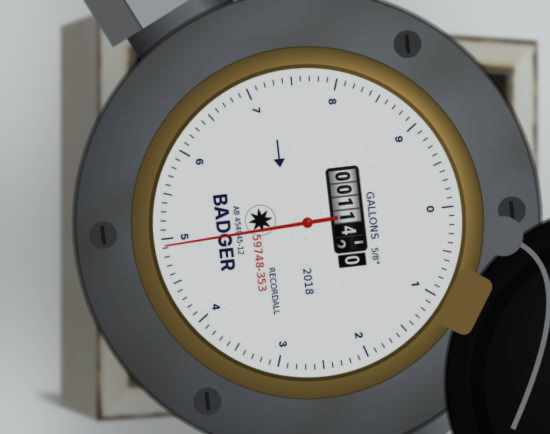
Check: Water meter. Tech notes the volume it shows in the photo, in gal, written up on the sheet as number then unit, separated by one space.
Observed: 11414.9 gal
